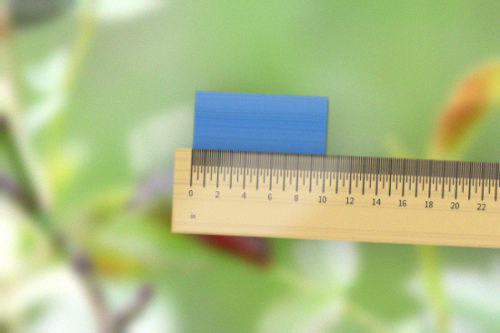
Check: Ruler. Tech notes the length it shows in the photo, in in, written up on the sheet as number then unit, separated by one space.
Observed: 10 in
